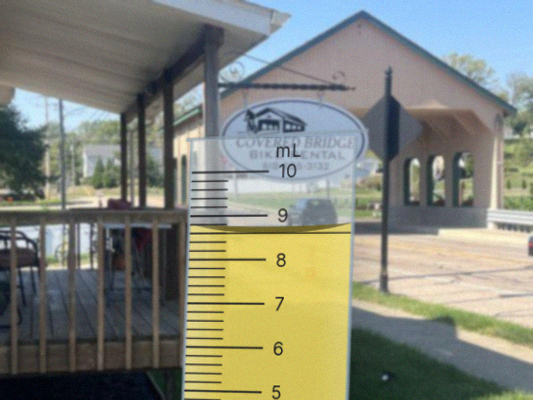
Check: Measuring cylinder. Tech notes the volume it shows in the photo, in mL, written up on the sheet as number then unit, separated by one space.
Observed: 8.6 mL
